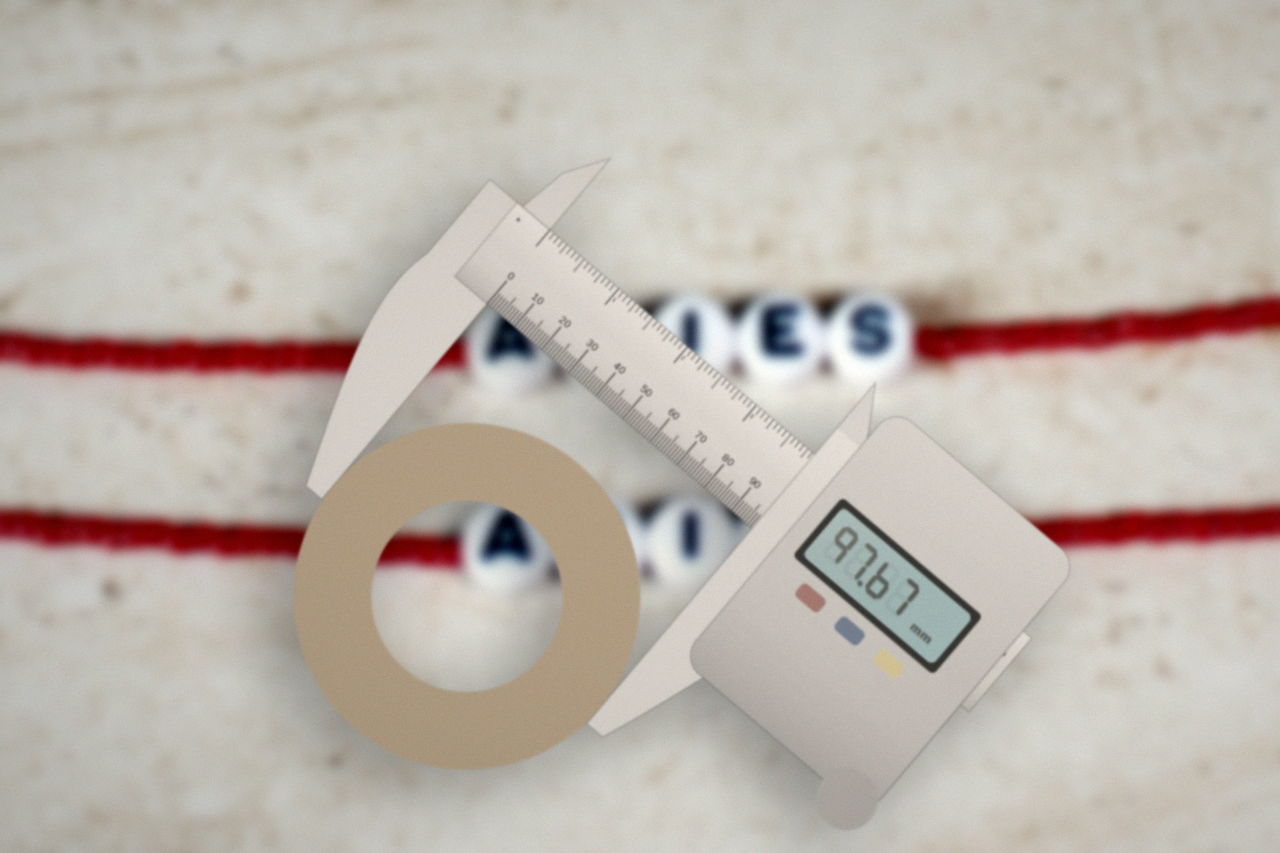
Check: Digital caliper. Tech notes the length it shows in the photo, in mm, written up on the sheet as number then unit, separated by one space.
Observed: 97.67 mm
